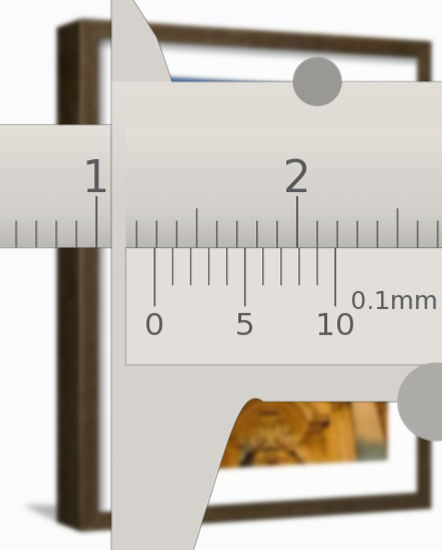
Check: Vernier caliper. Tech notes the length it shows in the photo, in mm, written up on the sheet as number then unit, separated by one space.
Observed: 12.9 mm
